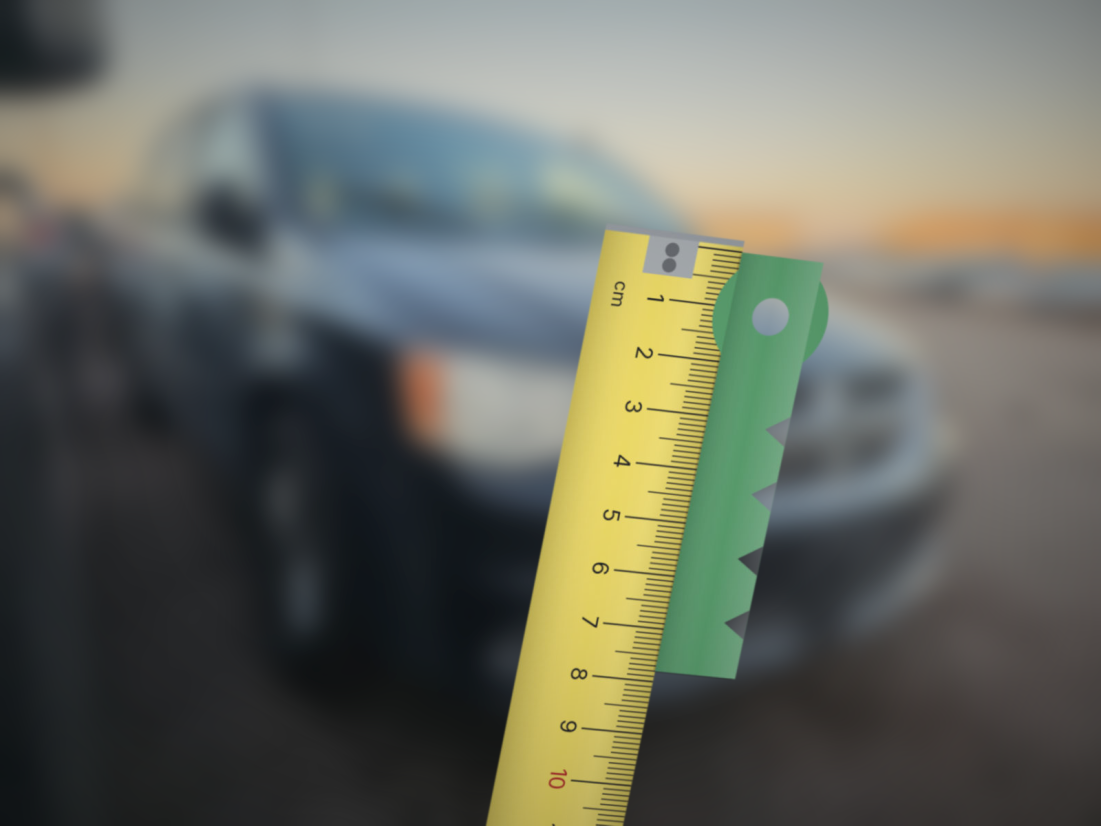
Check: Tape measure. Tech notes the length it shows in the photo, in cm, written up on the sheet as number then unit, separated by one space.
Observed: 7.8 cm
